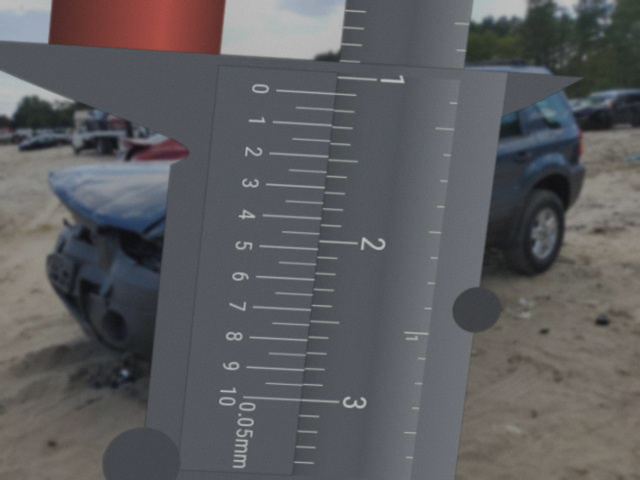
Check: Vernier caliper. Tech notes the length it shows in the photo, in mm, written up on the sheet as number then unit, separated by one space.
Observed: 11.0 mm
